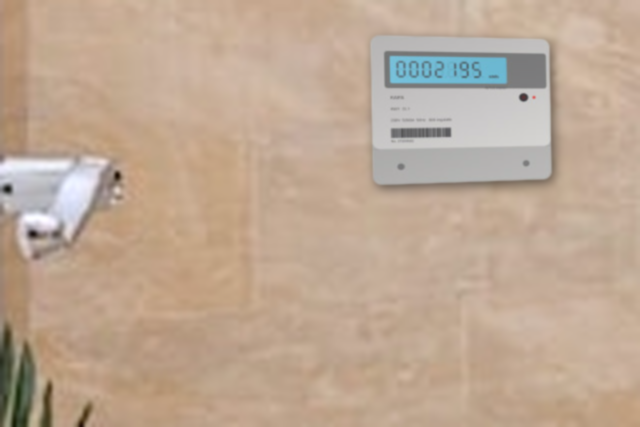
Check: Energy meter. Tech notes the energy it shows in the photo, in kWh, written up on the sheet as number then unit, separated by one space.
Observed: 2195 kWh
